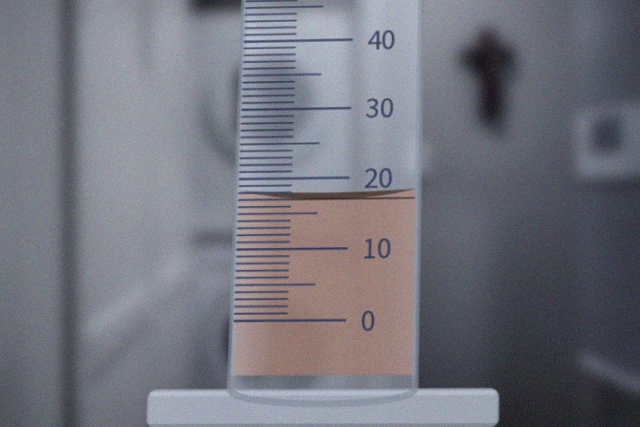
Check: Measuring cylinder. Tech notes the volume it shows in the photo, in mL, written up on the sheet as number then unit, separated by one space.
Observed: 17 mL
